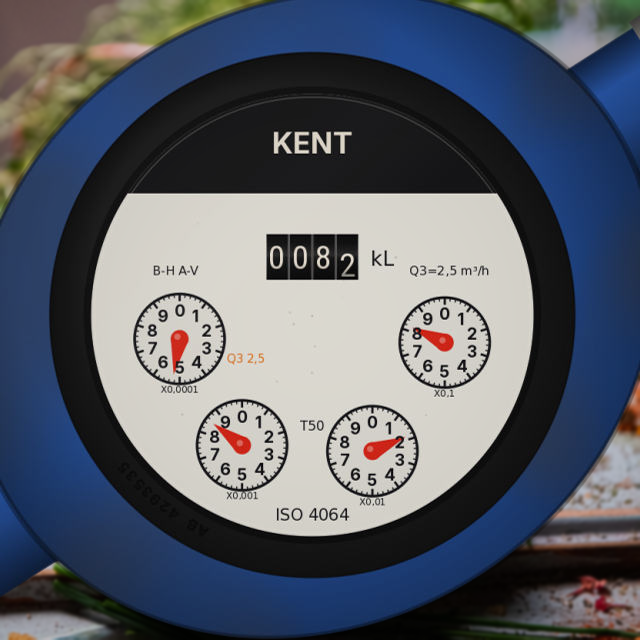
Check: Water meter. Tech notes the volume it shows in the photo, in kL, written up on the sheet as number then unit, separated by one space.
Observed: 81.8185 kL
